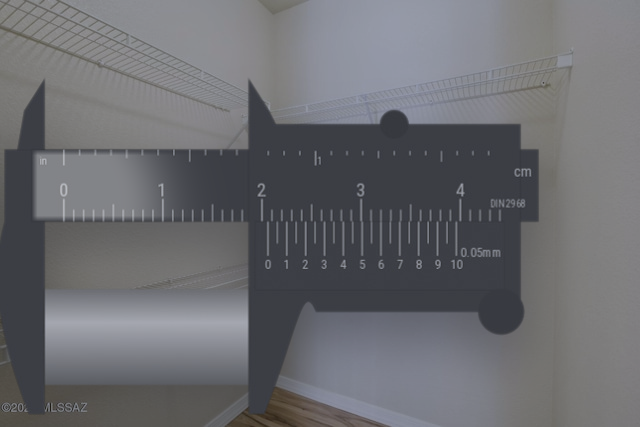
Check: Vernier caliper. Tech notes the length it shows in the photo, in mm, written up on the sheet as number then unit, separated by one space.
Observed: 20.6 mm
